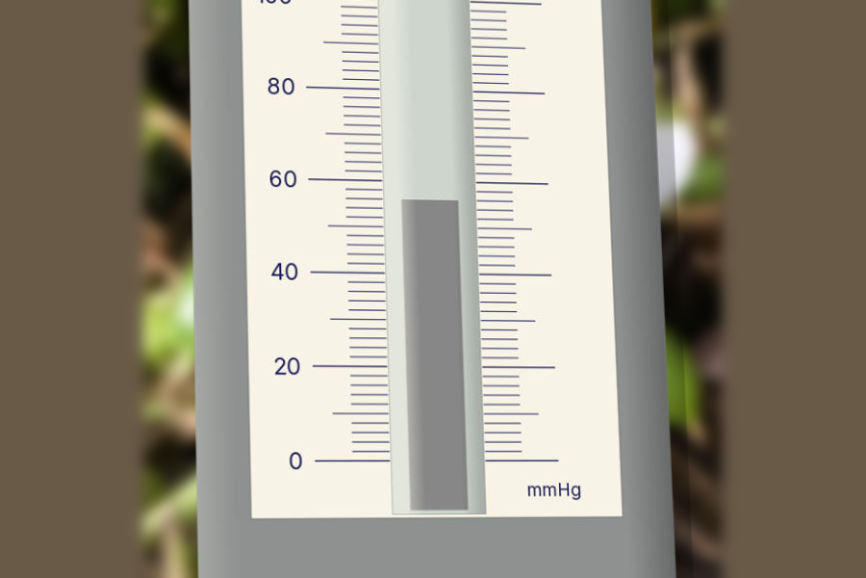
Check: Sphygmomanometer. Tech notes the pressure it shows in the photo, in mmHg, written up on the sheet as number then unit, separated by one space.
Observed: 56 mmHg
